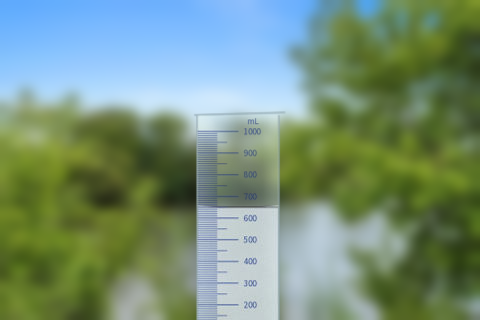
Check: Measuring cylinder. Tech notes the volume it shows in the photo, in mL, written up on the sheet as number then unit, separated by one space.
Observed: 650 mL
